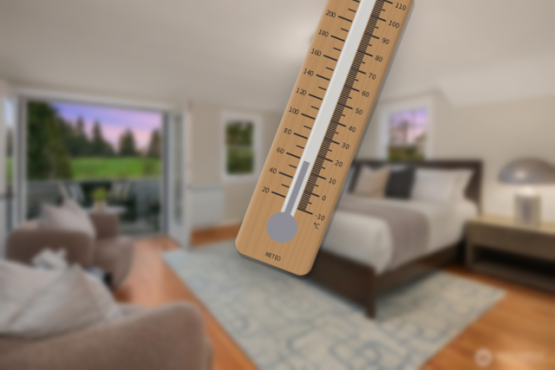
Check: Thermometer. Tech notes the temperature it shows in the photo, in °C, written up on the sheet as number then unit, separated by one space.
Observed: 15 °C
